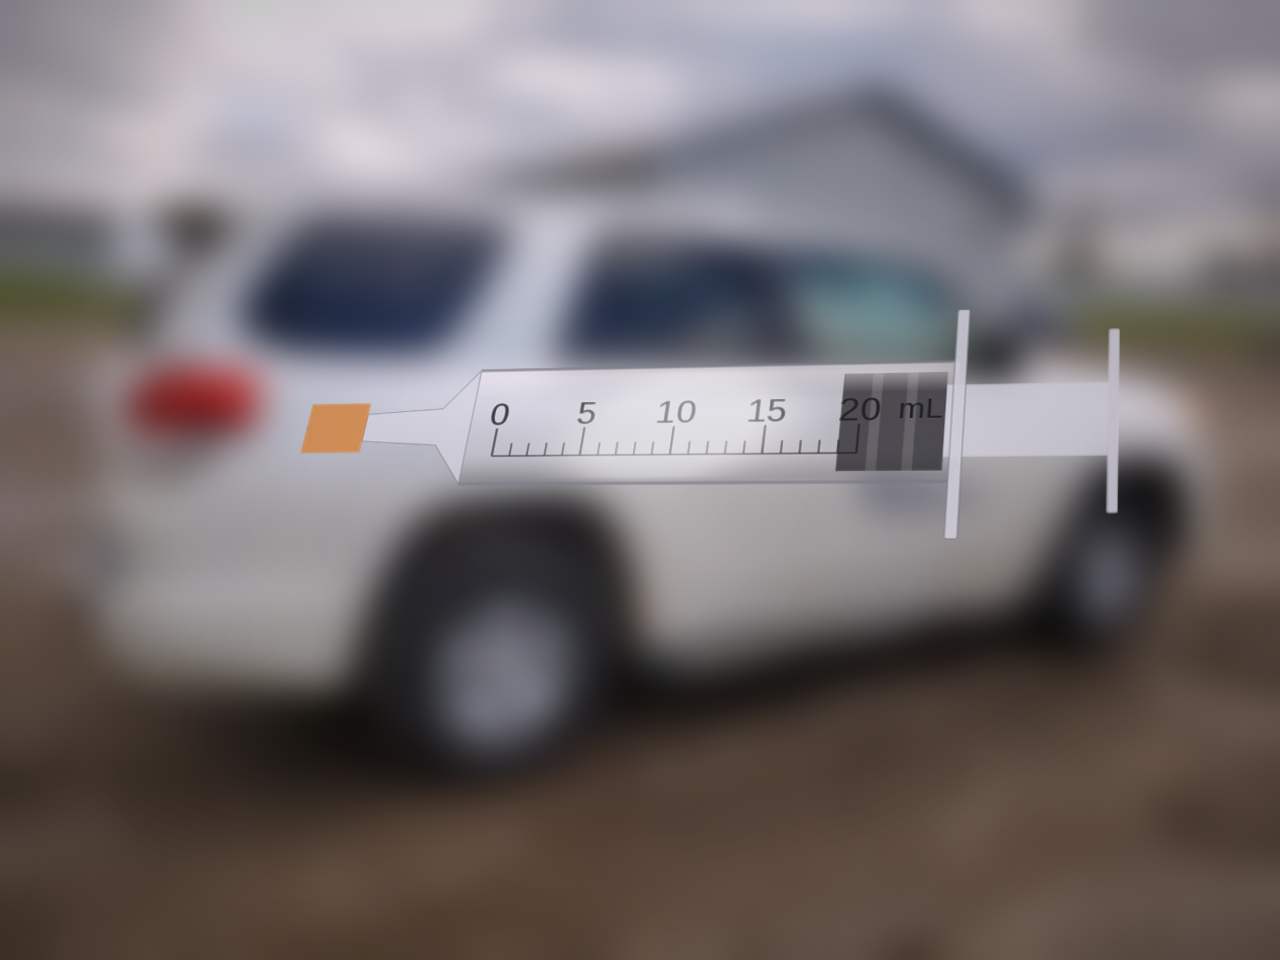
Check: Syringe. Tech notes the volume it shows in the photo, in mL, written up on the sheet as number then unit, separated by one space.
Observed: 19 mL
